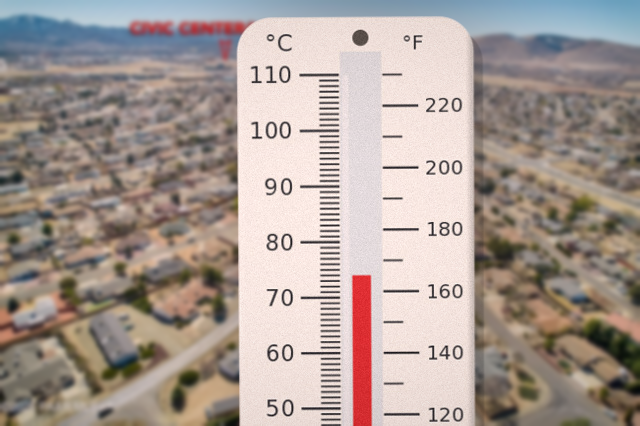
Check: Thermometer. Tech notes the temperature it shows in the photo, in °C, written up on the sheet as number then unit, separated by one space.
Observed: 74 °C
